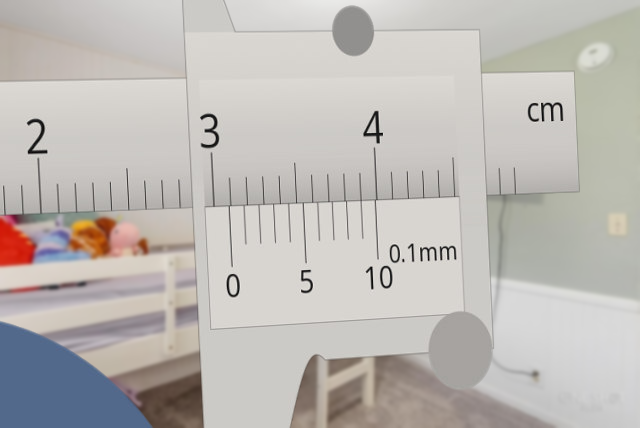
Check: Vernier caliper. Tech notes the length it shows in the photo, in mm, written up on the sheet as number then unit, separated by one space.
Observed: 30.9 mm
